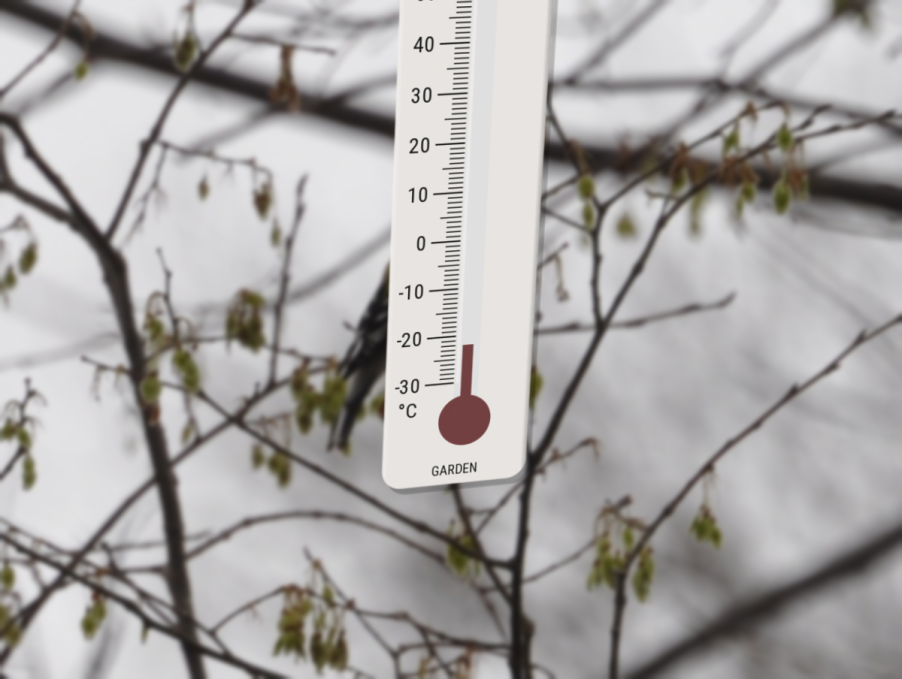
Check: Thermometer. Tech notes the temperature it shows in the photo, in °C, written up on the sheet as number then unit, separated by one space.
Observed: -22 °C
